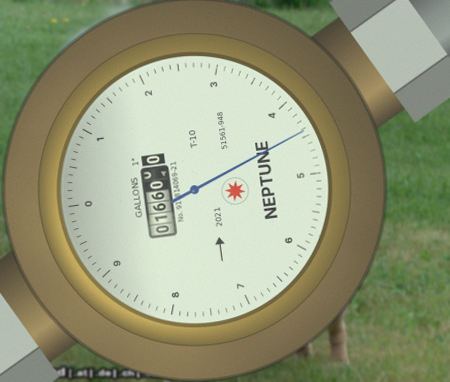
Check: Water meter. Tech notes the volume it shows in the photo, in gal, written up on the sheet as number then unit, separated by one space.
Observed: 166004.4 gal
